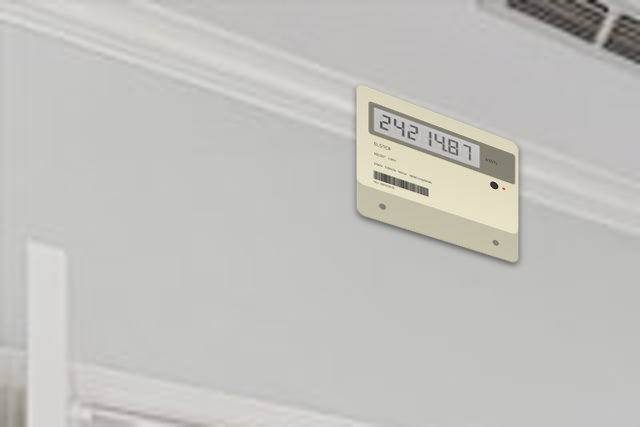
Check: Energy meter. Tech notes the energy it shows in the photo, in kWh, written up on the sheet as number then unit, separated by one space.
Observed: 24214.87 kWh
